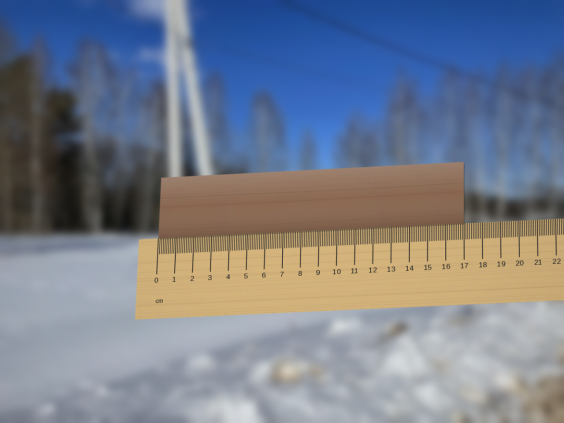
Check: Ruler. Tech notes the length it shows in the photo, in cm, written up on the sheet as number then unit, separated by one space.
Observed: 17 cm
